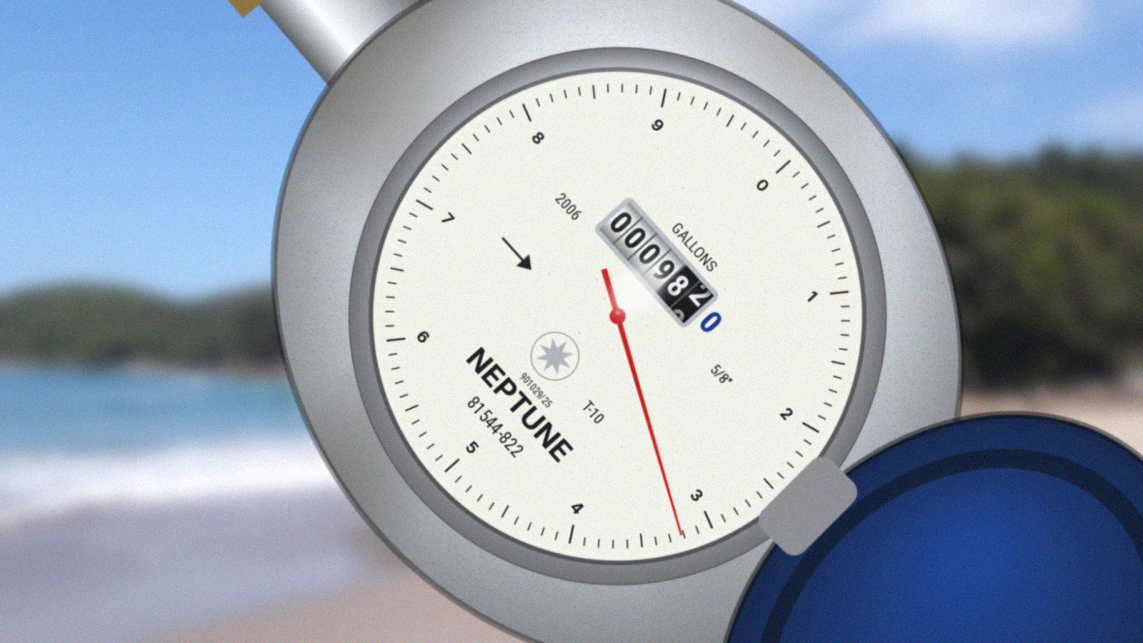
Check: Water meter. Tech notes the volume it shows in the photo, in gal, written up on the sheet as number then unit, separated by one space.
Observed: 9823.2 gal
